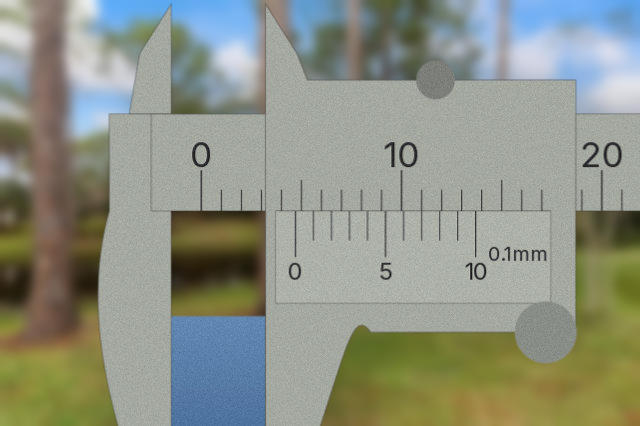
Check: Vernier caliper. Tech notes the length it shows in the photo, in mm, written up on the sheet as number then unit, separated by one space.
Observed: 4.7 mm
